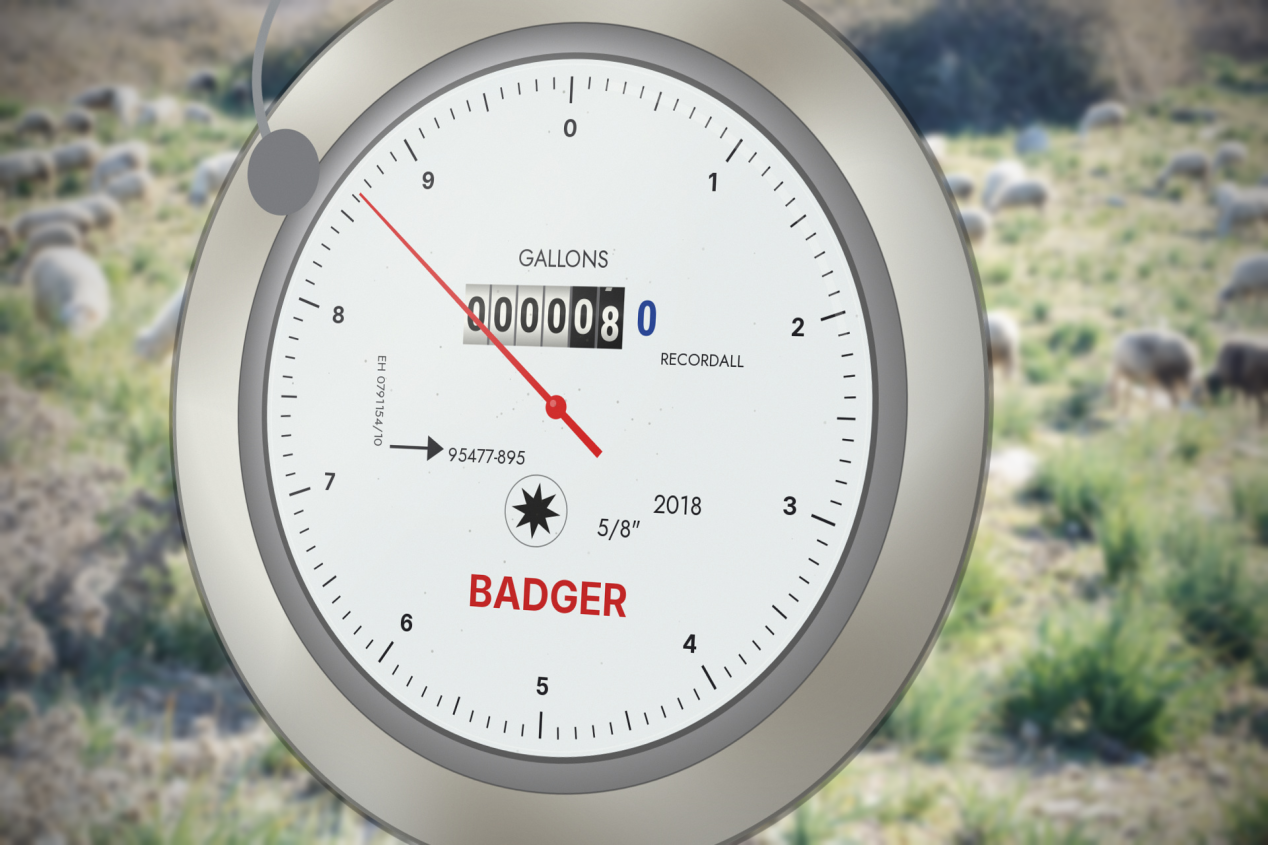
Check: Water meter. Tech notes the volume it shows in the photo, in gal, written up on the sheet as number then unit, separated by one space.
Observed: 78.6 gal
